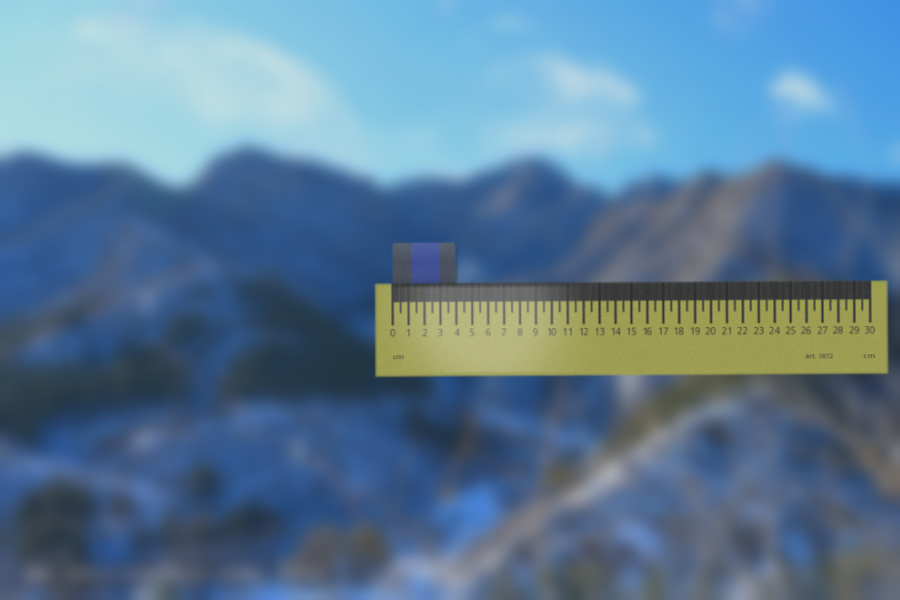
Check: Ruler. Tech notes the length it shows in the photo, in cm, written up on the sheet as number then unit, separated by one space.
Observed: 4 cm
